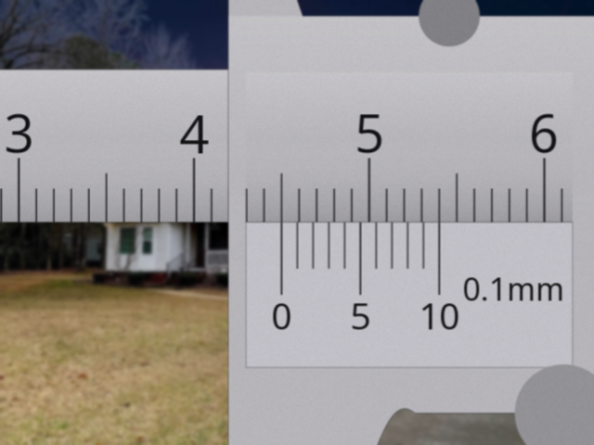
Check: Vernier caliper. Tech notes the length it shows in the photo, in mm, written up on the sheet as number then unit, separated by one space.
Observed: 45.0 mm
